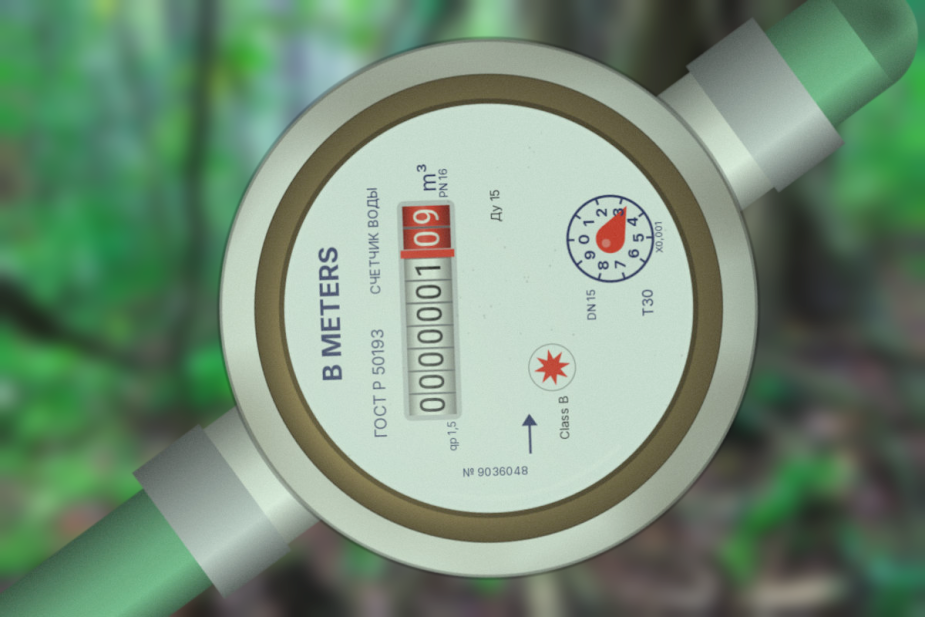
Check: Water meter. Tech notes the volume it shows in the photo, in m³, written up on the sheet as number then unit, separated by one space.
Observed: 1.093 m³
